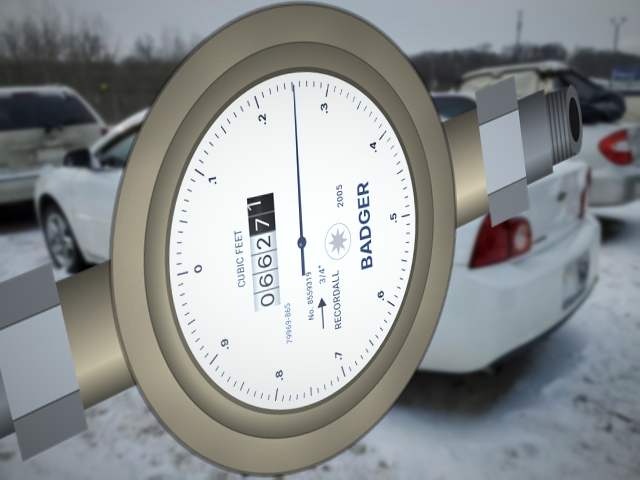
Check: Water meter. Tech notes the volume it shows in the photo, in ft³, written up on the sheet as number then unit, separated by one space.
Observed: 66271.25 ft³
